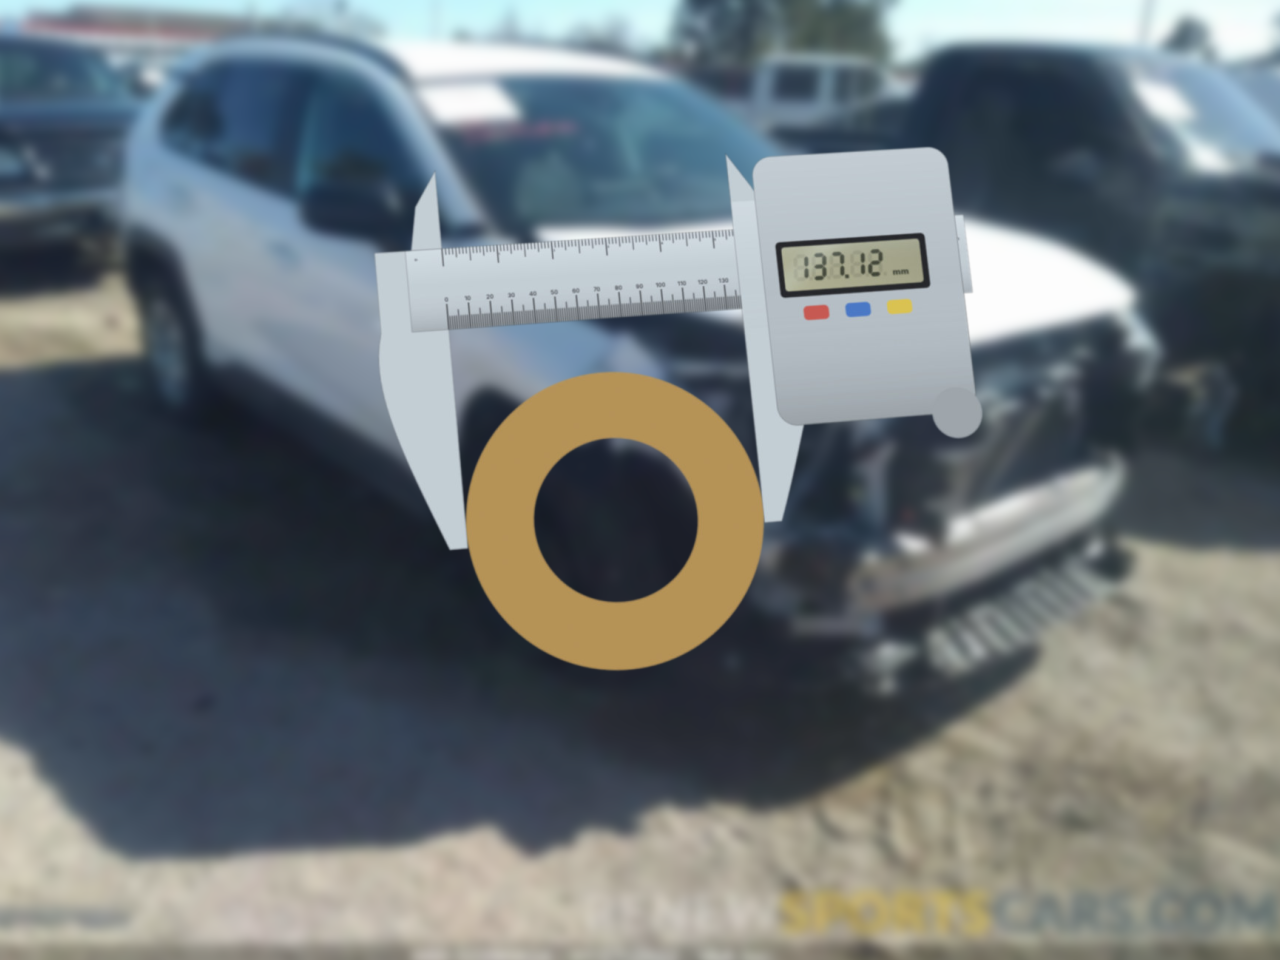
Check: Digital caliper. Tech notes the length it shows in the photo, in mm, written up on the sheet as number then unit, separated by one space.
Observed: 137.12 mm
